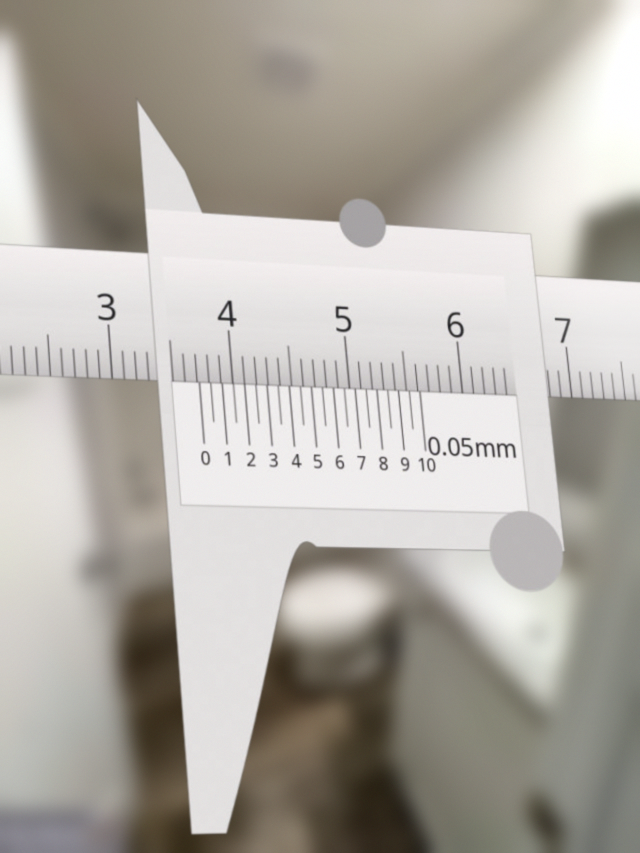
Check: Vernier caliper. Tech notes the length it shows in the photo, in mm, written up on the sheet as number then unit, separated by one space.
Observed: 37.2 mm
